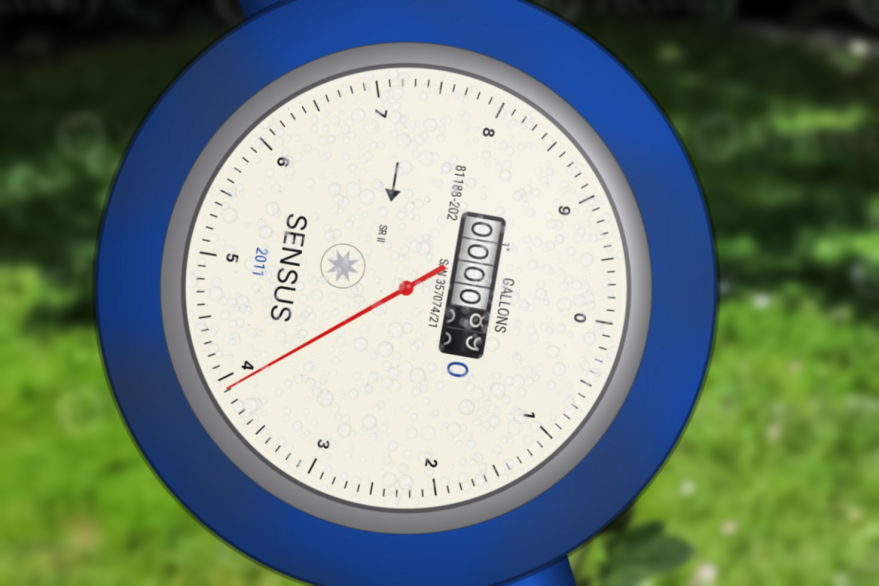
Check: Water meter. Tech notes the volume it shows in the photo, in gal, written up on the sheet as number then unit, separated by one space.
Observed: 893.9 gal
